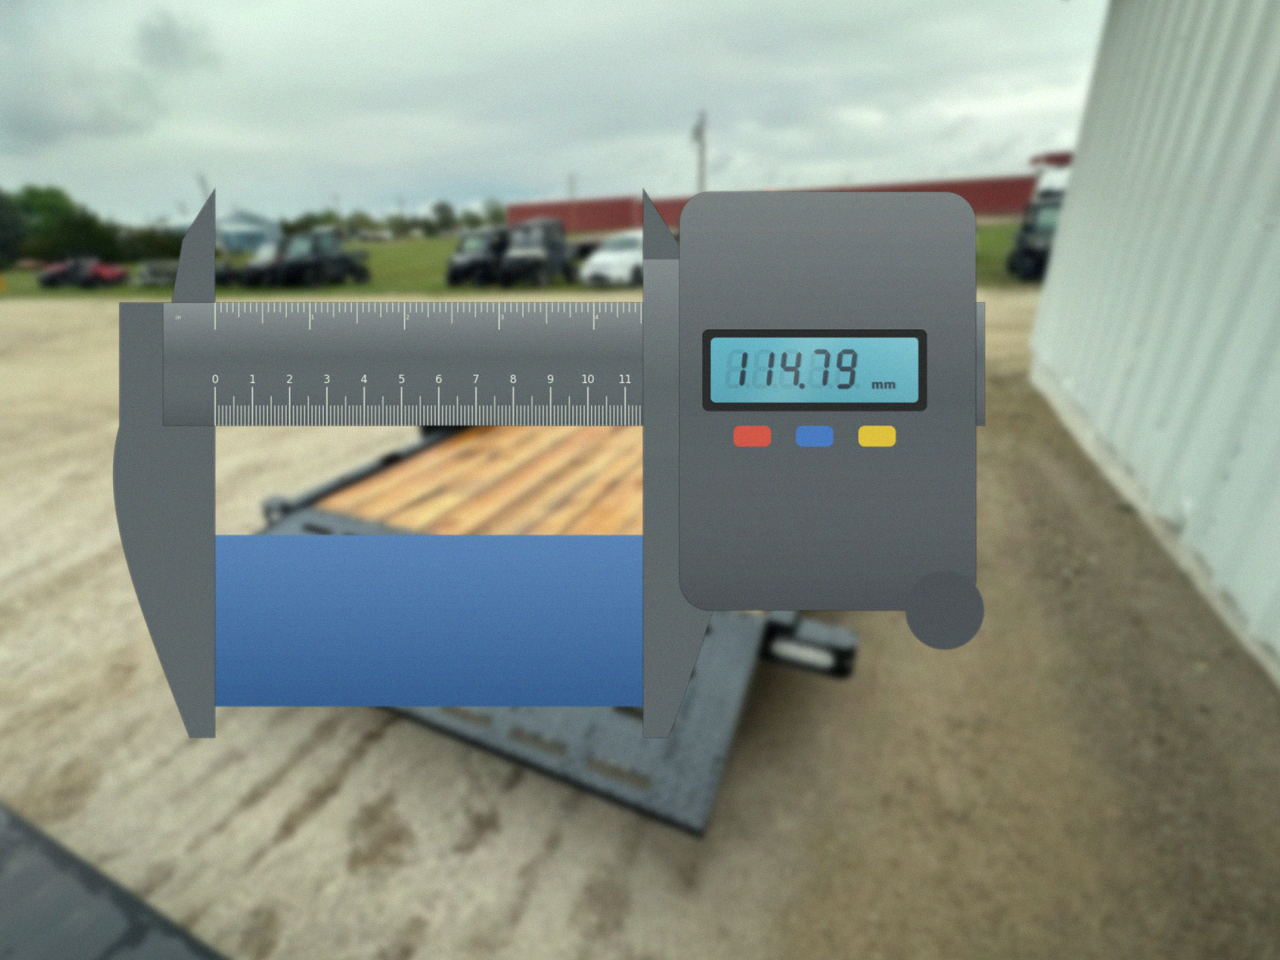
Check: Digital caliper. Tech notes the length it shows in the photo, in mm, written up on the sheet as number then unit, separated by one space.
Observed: 114.79 mm
